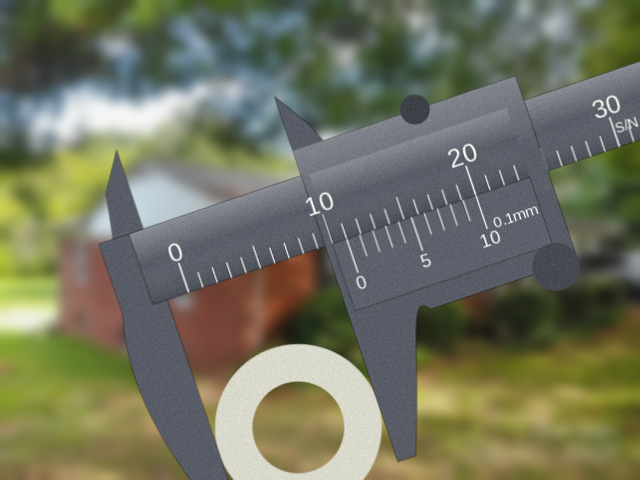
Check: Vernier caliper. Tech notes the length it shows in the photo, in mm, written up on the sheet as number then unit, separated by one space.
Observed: 11.0 mm
